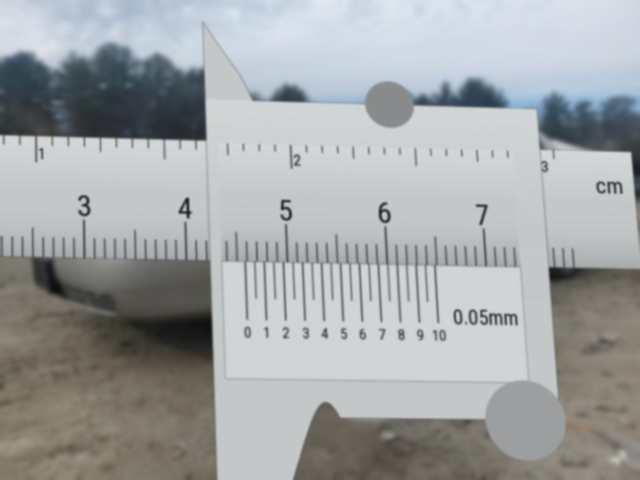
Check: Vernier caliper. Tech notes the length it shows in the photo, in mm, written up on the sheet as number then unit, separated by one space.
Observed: 45.8 mm
